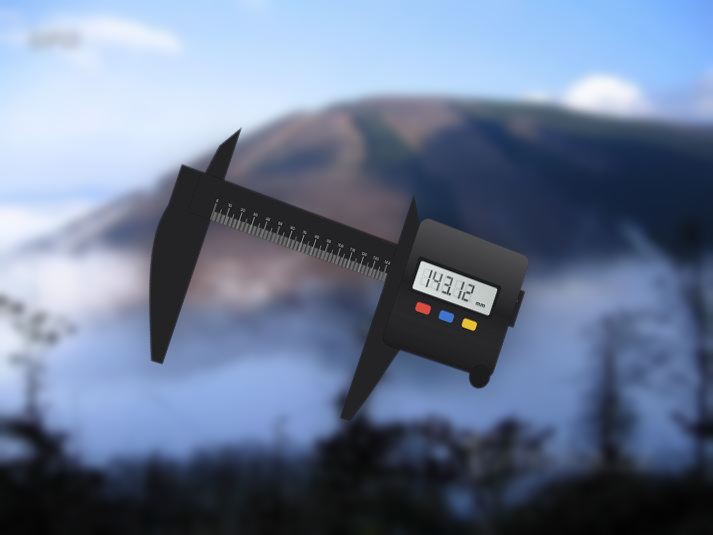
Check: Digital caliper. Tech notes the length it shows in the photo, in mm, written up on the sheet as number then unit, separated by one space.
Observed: 143.12 mm
